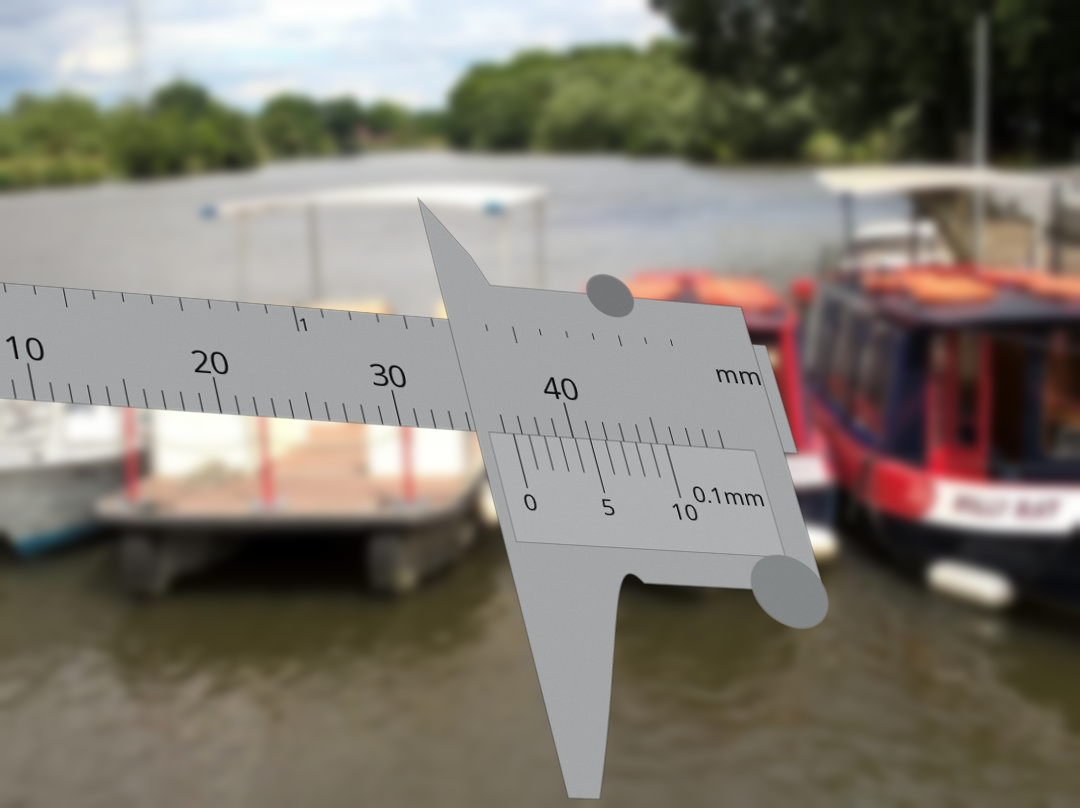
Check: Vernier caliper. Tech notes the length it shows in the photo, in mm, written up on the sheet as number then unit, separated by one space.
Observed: 36.5 mm
